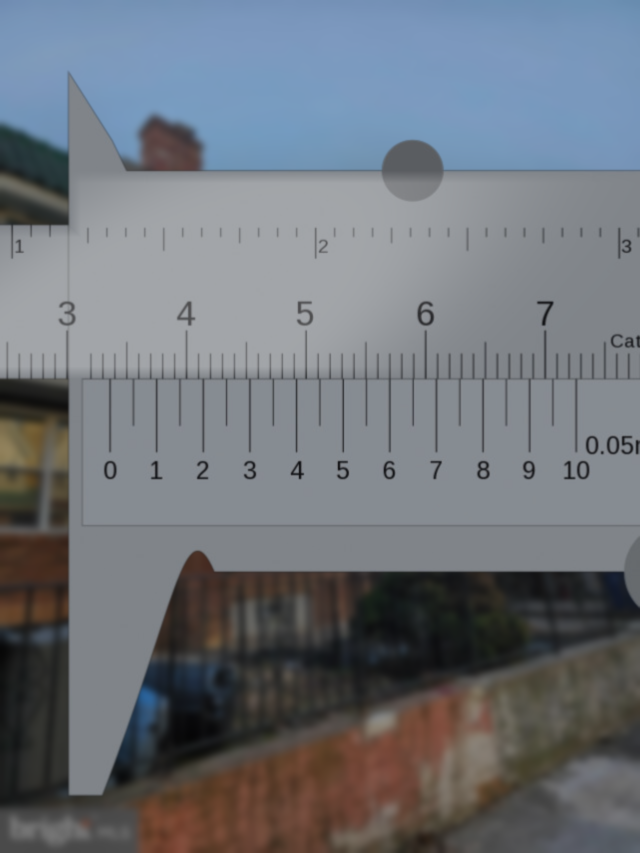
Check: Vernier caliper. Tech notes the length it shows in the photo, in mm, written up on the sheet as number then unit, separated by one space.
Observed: 33.6 mm
